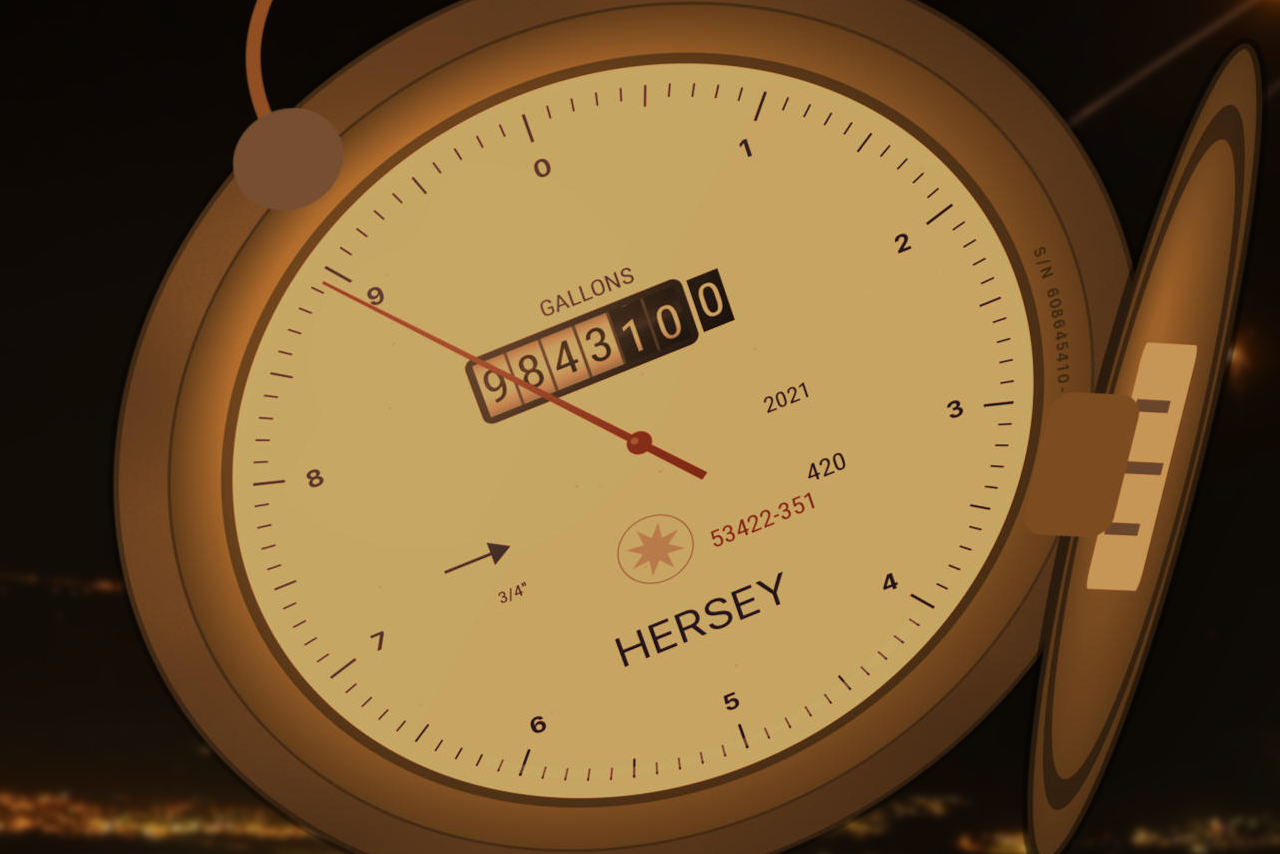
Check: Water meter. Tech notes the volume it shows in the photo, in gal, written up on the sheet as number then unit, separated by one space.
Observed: 9843098.9 gal
